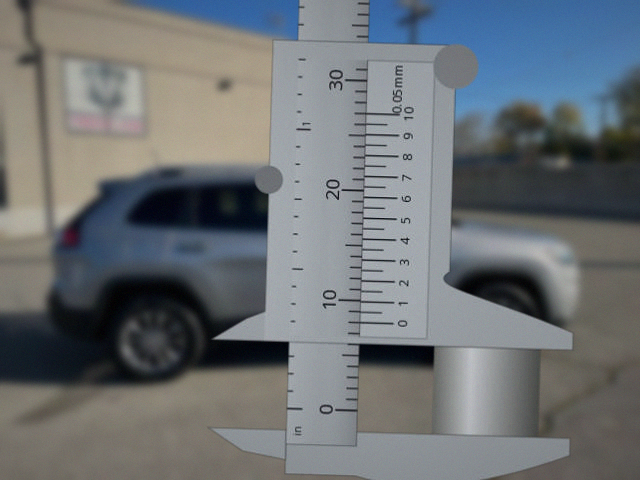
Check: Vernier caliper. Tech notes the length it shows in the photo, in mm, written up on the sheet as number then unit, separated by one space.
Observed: 8.0 mm
